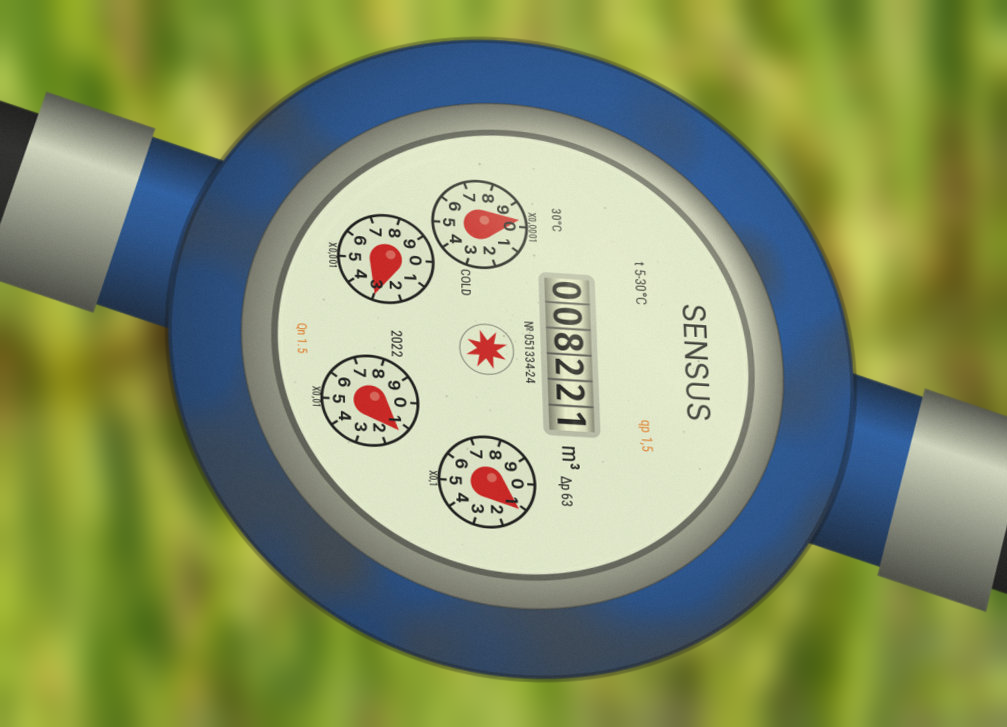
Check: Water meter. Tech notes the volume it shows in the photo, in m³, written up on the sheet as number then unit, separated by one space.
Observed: 8221.1129 m³
